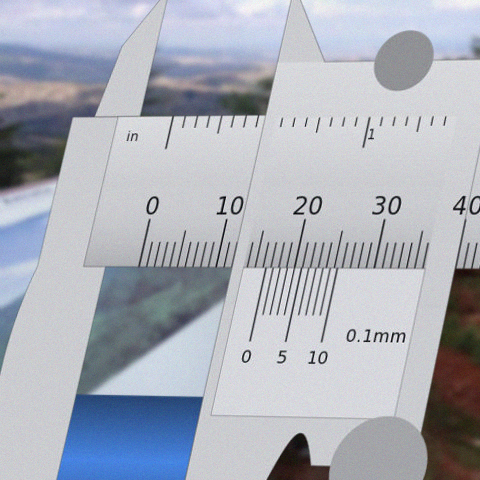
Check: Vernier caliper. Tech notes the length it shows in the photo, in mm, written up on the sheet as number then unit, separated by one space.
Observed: 16.4 mm
